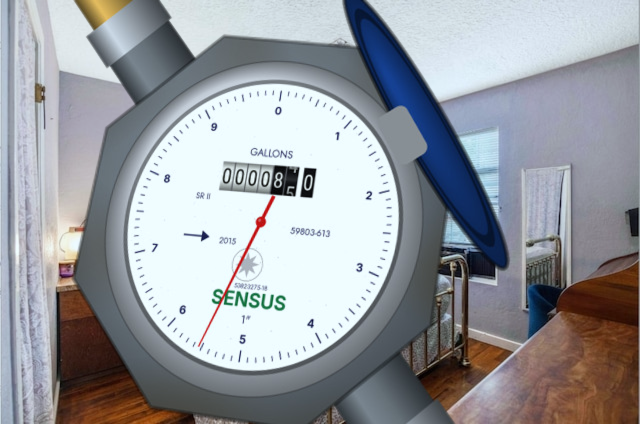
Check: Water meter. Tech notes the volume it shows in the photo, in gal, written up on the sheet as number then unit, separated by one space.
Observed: 845.5 gal
